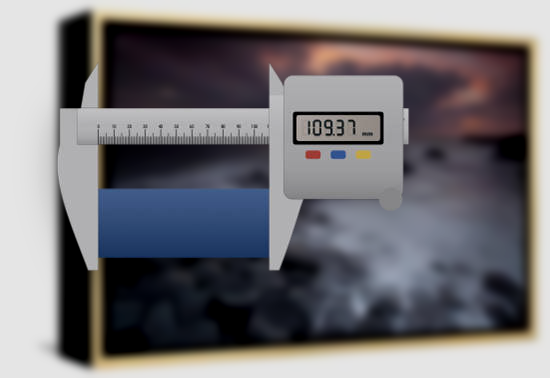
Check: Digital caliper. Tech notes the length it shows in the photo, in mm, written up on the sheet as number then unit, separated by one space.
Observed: 109.37 mm
